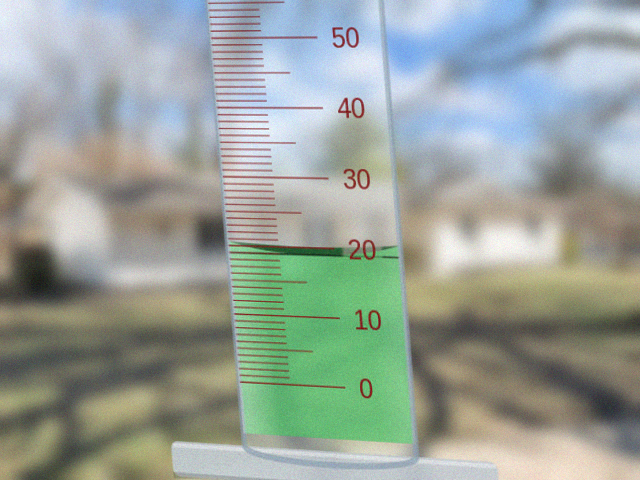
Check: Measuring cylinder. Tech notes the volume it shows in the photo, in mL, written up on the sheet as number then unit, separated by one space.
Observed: 19 mL
